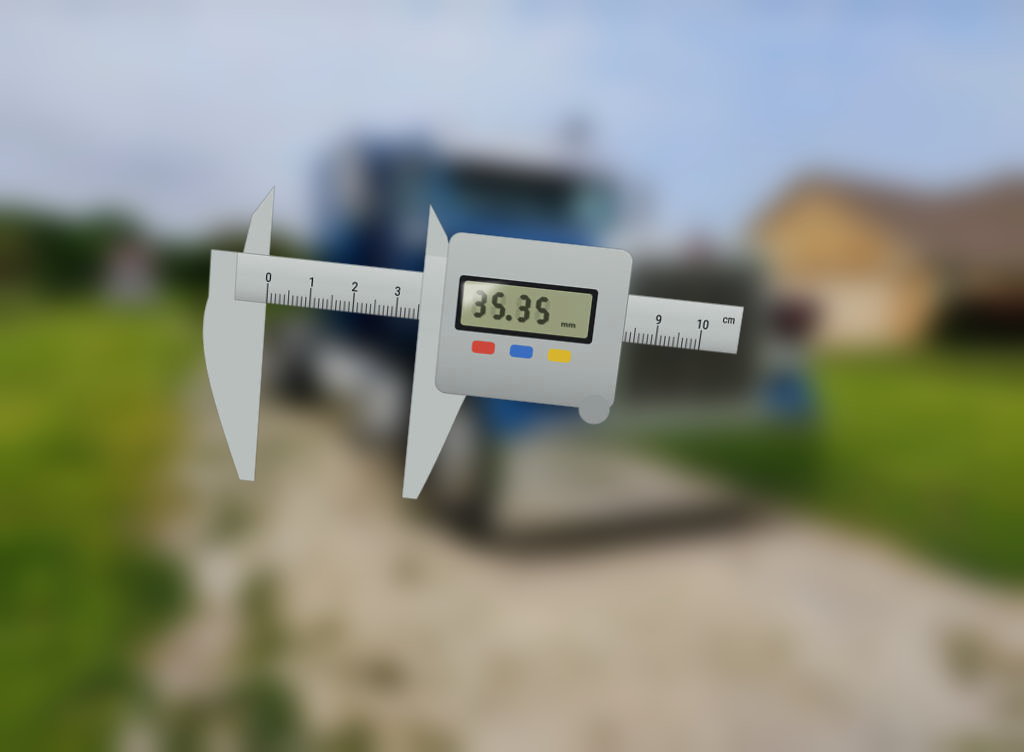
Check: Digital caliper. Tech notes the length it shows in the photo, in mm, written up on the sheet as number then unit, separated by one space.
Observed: 35.35 mm
